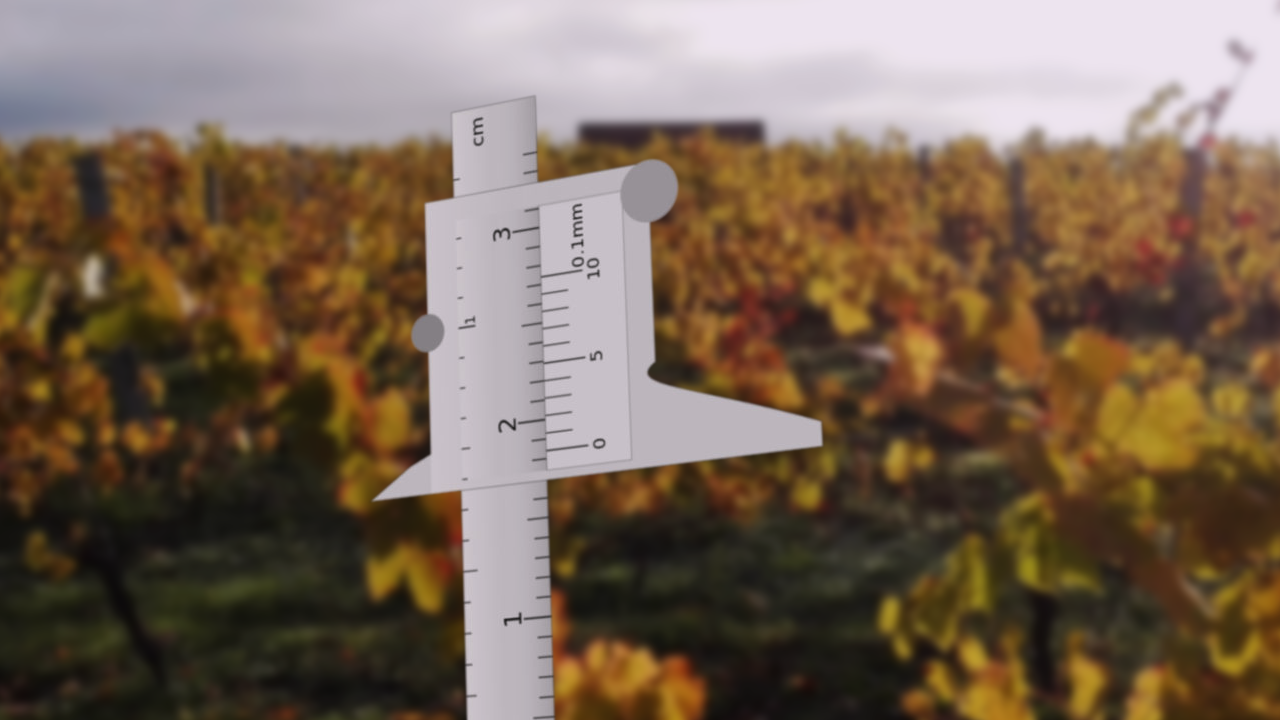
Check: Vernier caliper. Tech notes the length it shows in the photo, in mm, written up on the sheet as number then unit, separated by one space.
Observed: 18.4 mm
